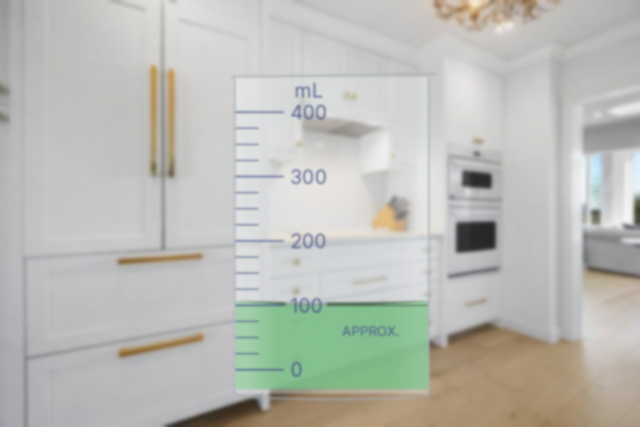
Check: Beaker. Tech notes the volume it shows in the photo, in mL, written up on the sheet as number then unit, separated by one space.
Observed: 100 mL
